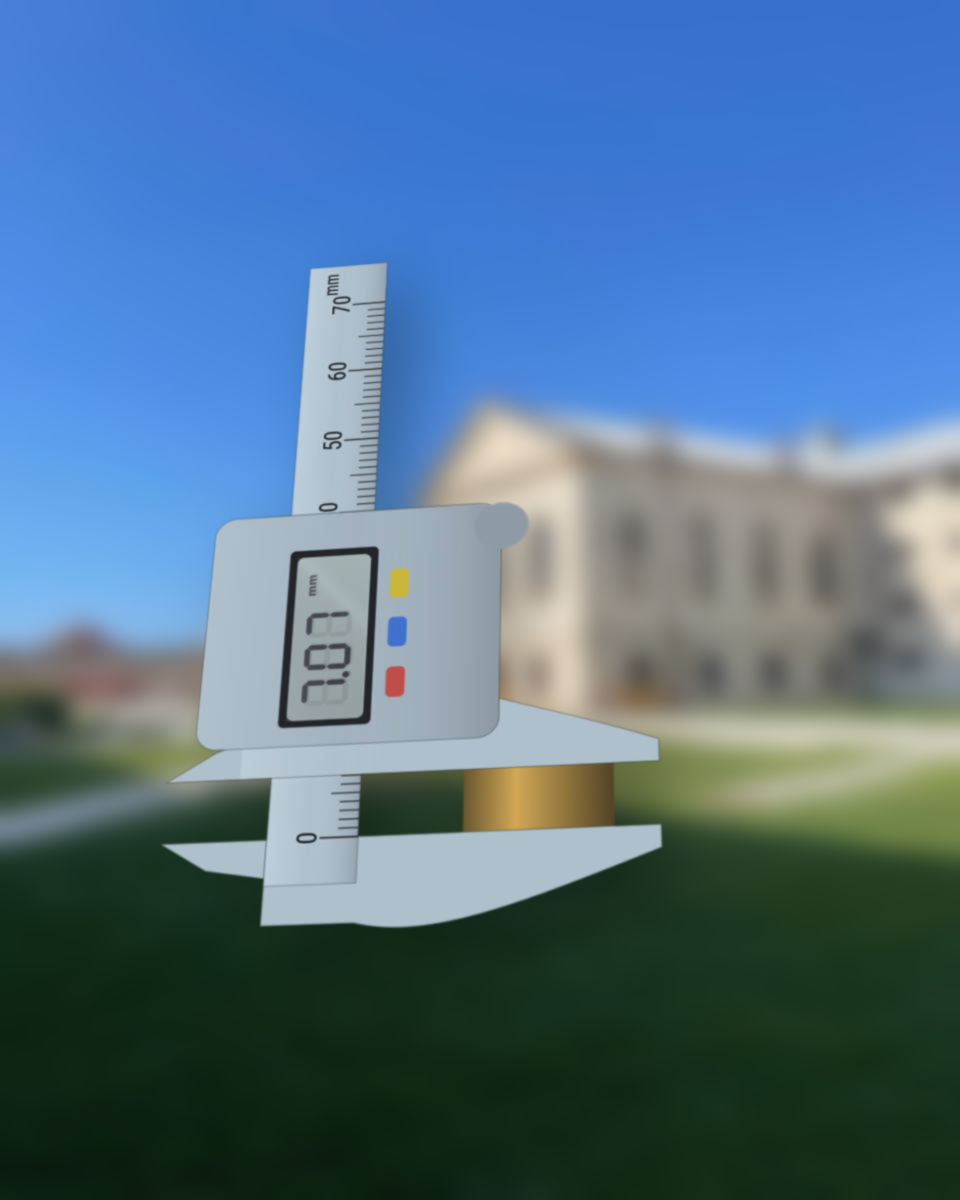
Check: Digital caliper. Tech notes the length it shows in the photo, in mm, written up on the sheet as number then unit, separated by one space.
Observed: 7.07 mm
